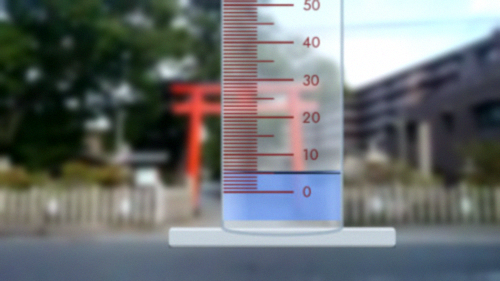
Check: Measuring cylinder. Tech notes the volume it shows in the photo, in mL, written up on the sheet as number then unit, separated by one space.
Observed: 5 mL
